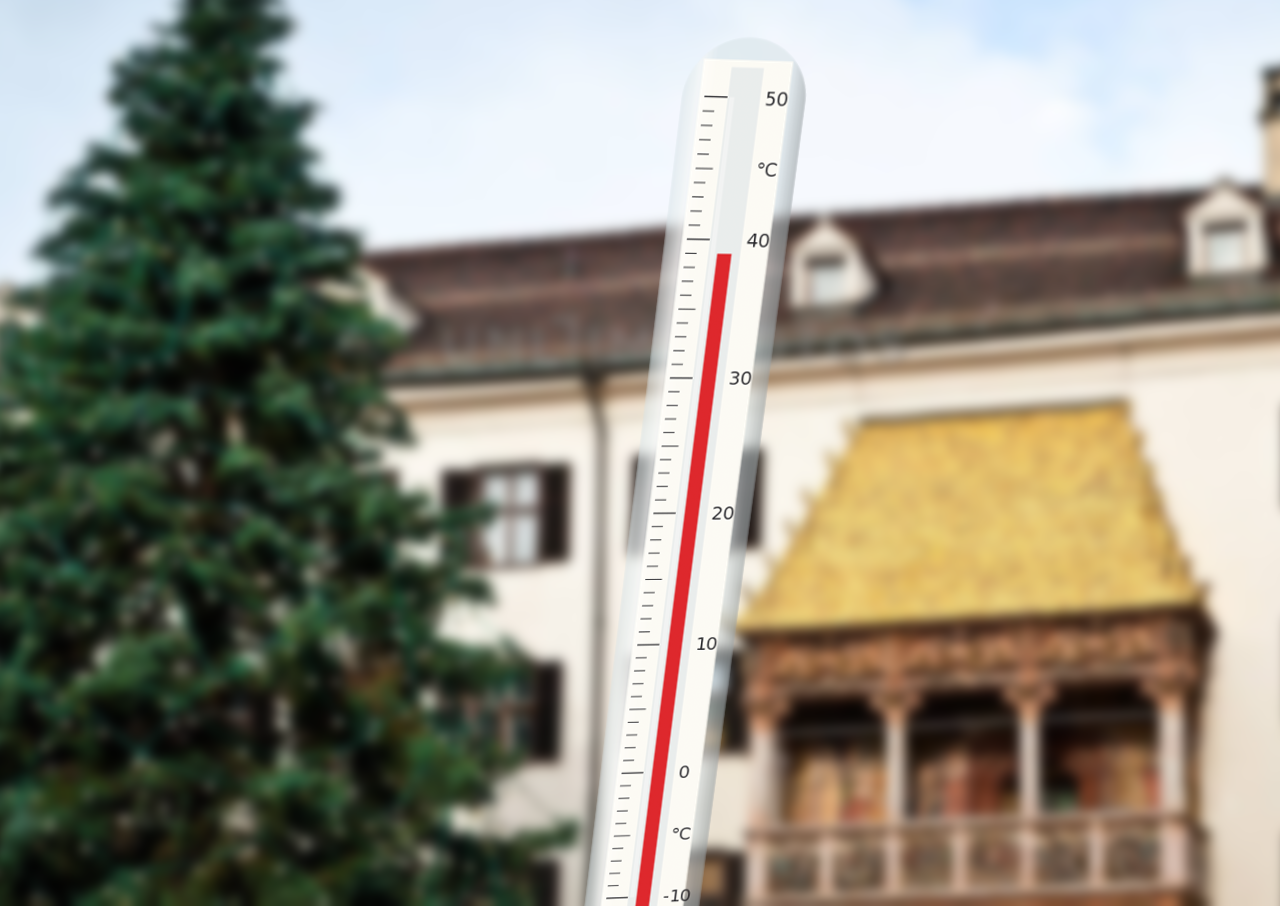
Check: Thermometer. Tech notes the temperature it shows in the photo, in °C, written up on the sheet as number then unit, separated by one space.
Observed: 39 °C
